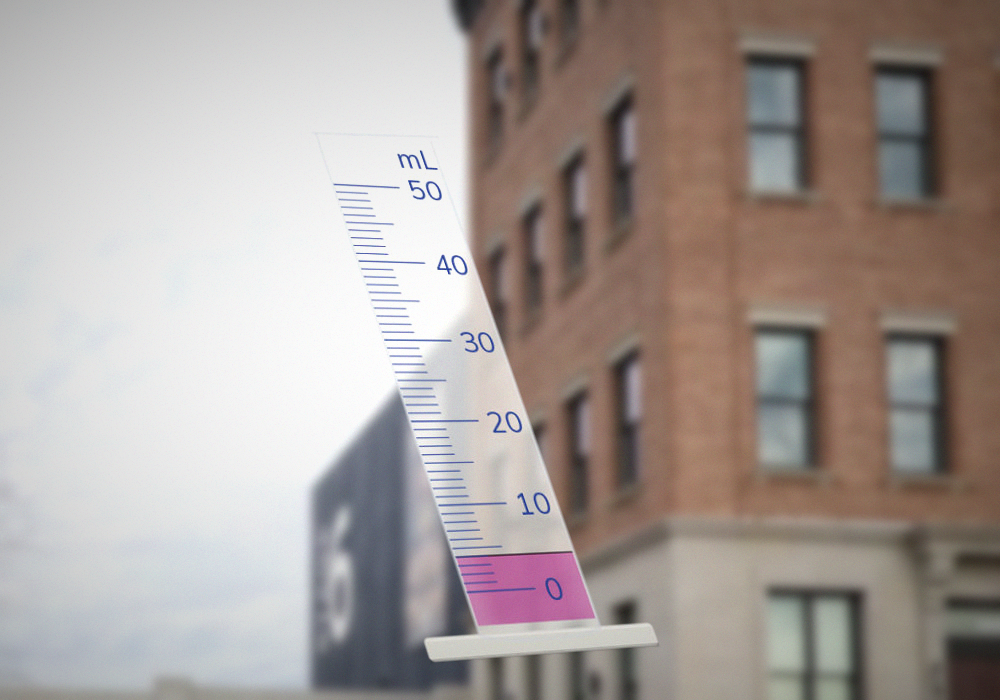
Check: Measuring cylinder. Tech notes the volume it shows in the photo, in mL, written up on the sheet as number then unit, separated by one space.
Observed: 4 mL
